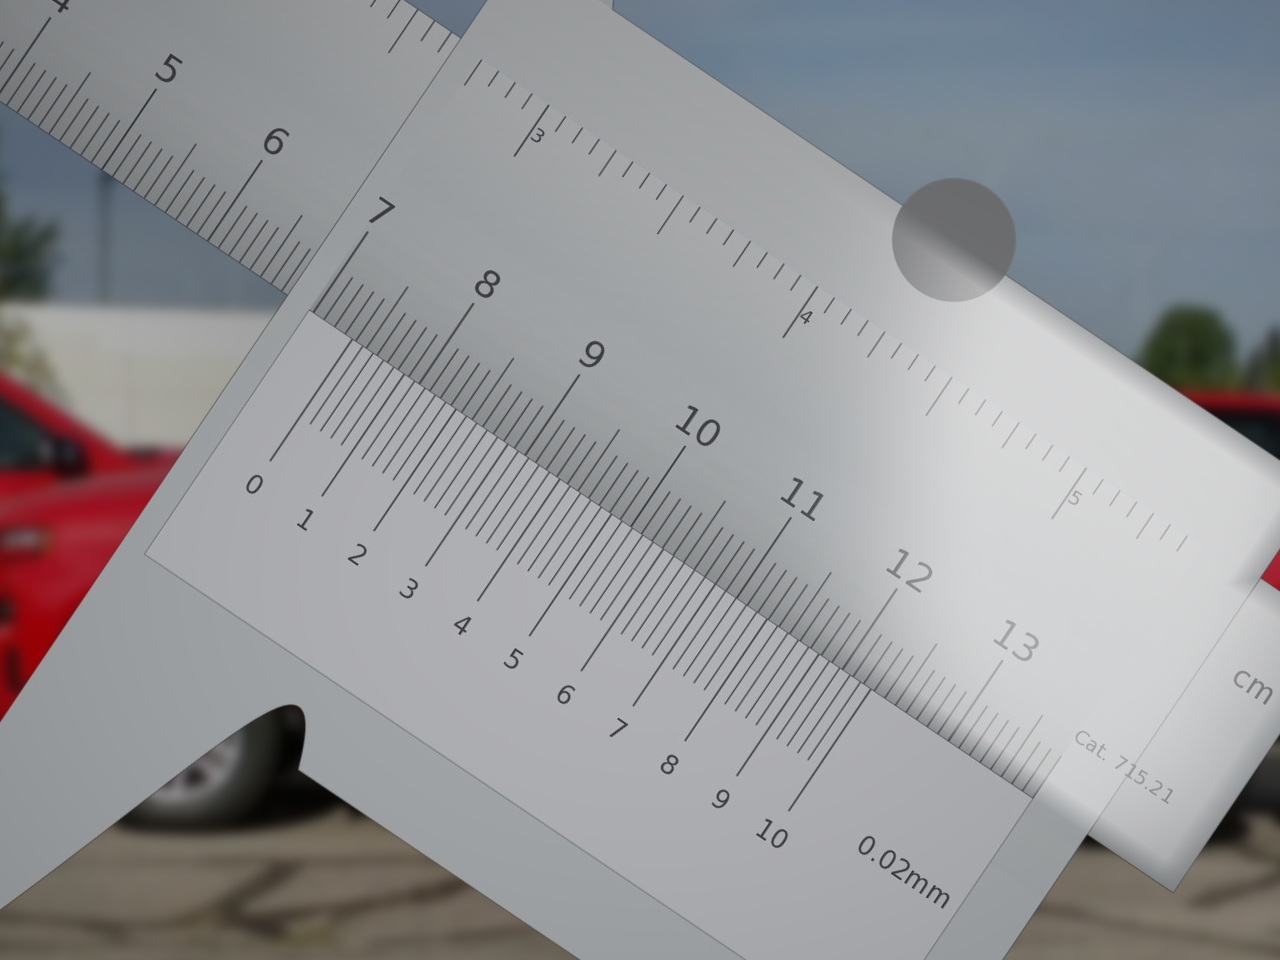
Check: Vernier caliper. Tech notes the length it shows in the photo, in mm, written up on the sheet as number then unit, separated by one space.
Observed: 73.7 mm
